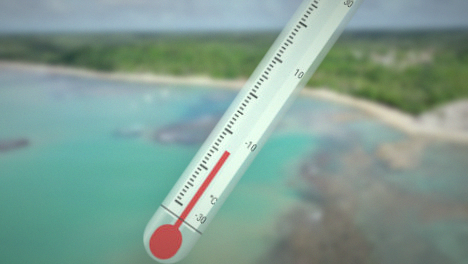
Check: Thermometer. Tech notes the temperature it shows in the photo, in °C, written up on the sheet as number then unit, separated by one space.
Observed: -14 °C
